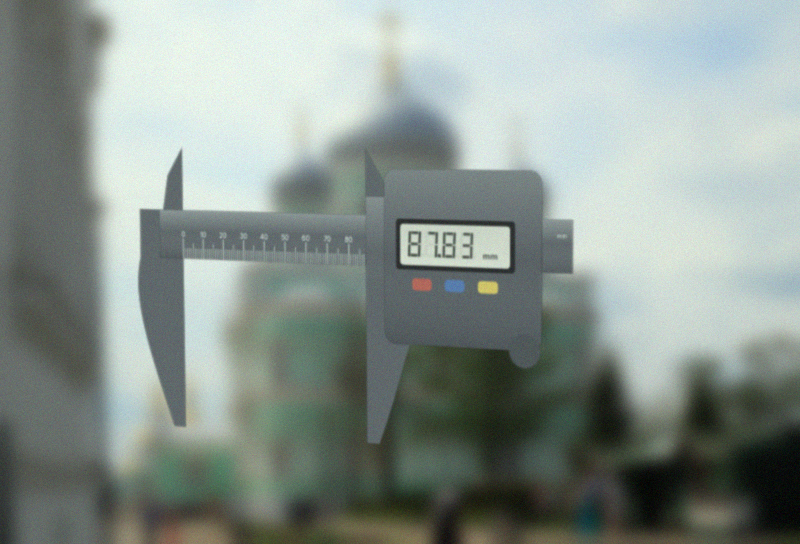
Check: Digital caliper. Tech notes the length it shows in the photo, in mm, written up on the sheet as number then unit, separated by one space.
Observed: 87.83 mm
